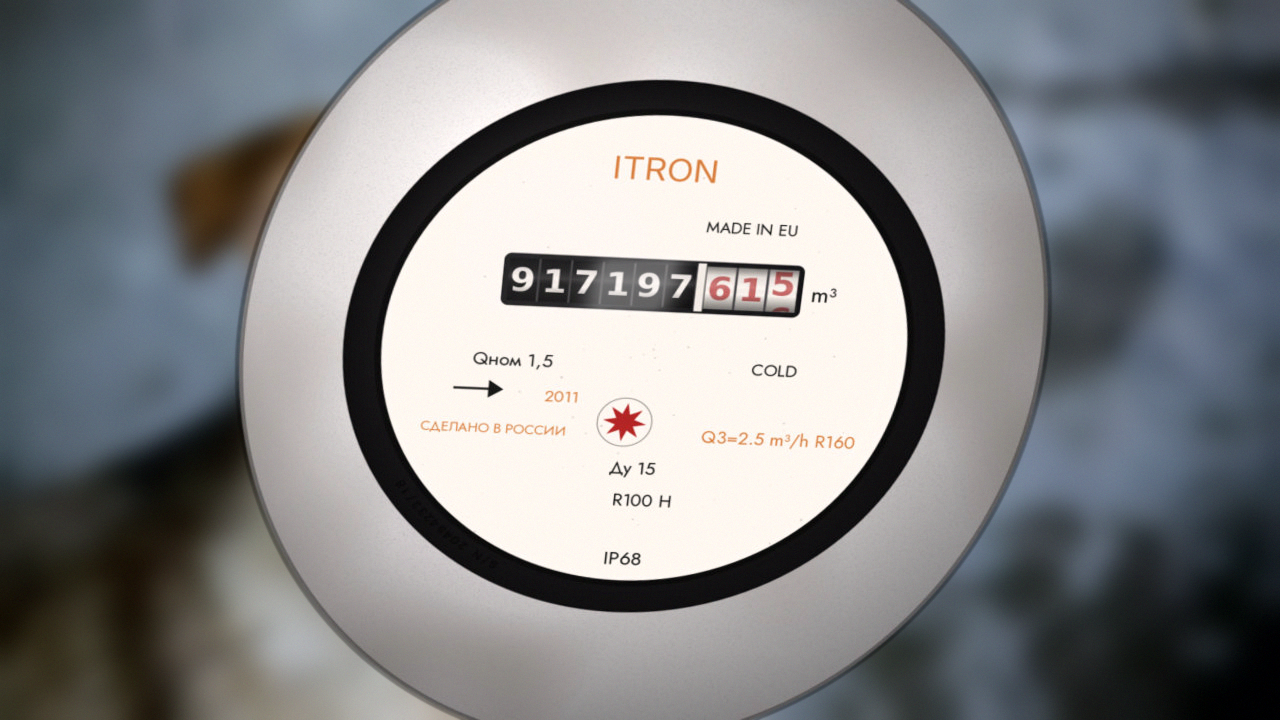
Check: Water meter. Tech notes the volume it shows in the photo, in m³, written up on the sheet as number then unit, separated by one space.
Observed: 917197.615 m³
